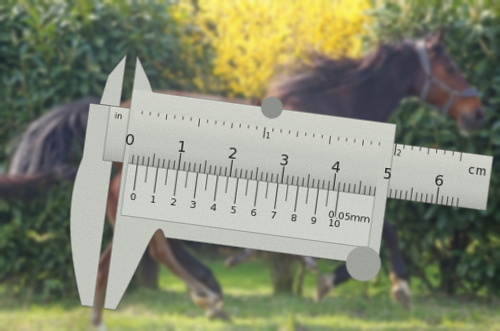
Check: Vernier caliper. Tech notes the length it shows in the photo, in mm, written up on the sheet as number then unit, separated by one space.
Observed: 2.0 mm
